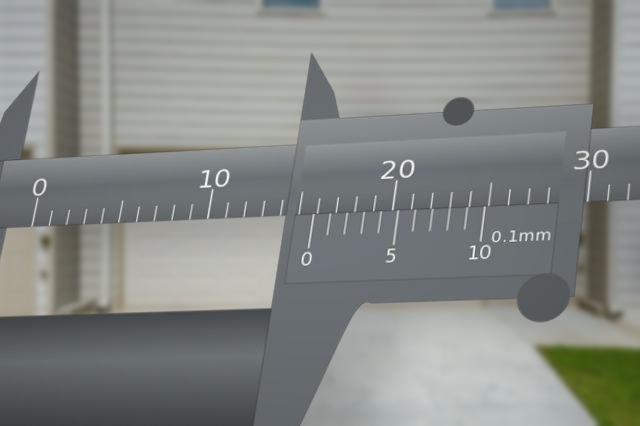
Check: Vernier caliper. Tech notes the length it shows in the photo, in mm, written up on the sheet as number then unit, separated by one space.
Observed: 15.8 mm
